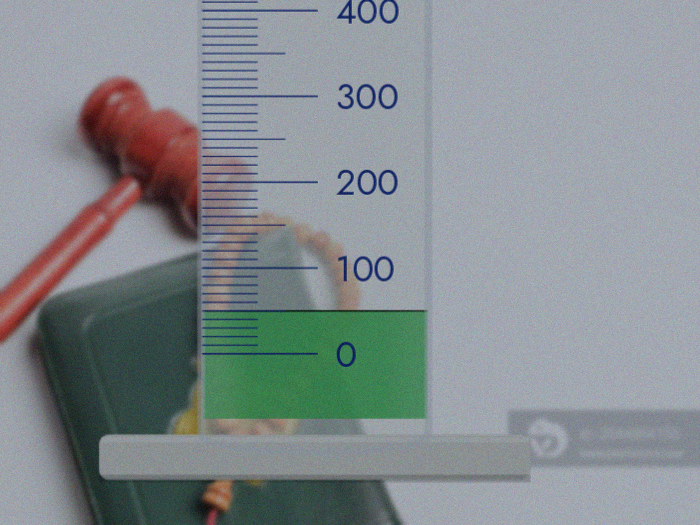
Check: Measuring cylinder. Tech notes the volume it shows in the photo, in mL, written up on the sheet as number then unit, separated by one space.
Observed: 50 mL
